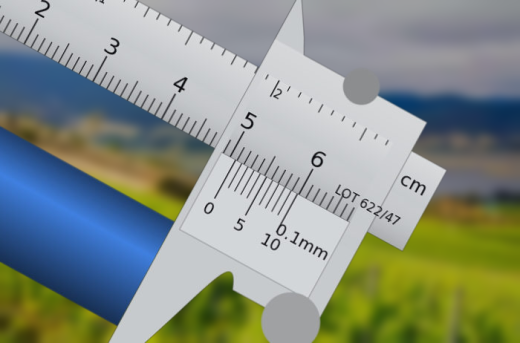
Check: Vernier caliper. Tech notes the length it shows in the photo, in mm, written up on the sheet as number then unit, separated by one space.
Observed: 50.8 mm
